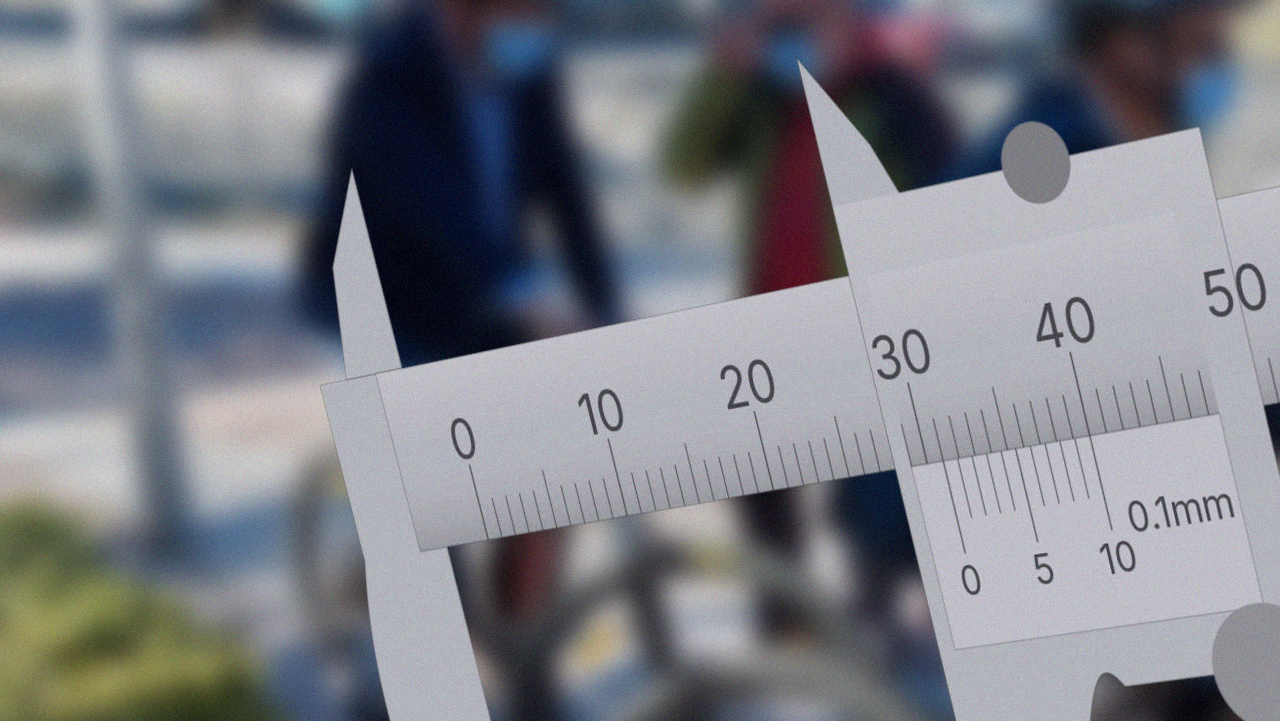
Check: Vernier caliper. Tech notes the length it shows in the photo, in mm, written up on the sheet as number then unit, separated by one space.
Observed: 31.0 mm
